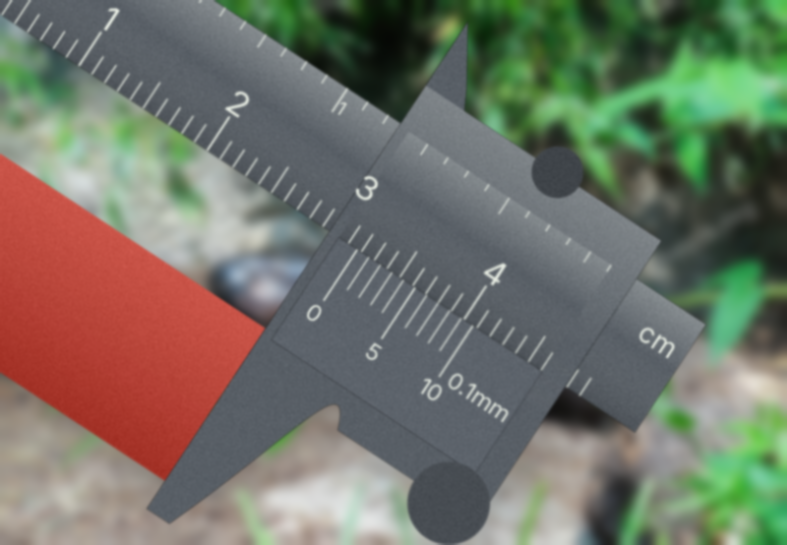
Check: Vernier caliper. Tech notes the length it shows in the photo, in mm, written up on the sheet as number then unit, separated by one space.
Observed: 31.7 mm
